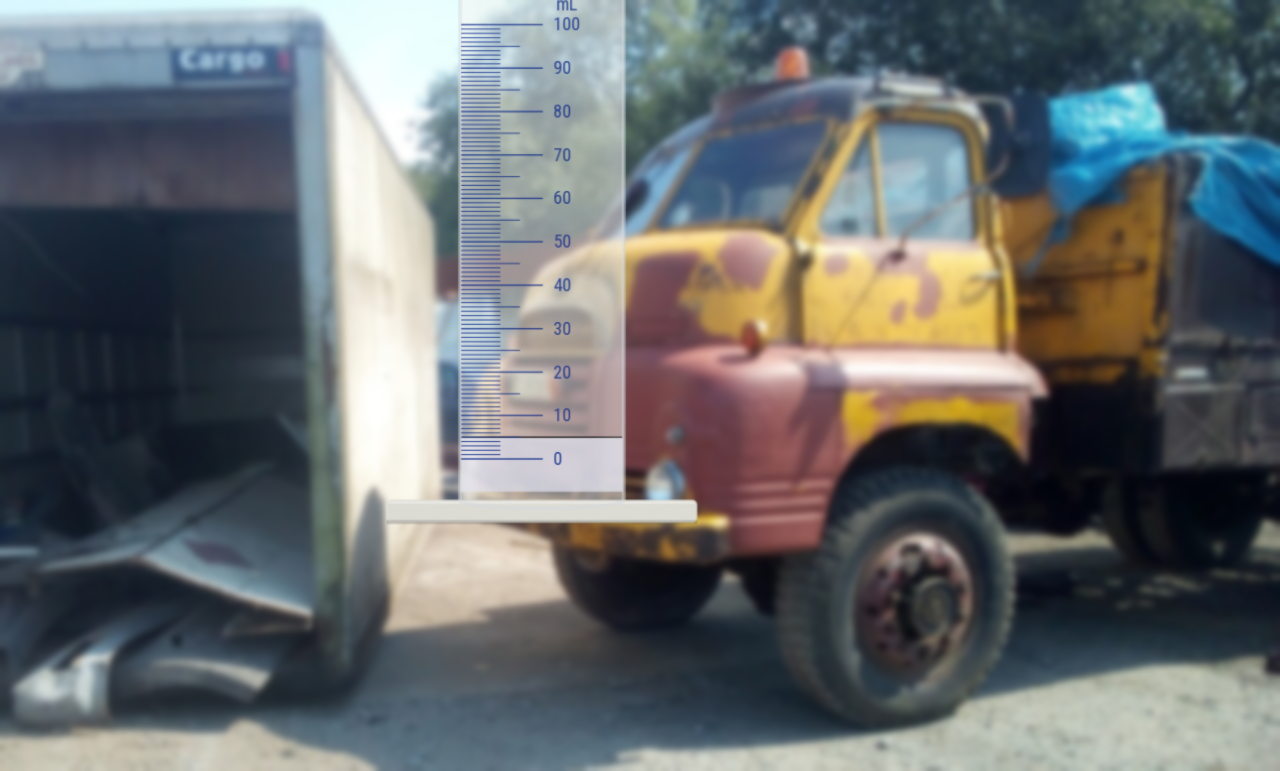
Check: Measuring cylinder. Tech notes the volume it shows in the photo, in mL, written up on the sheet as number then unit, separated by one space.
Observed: 5 mL
